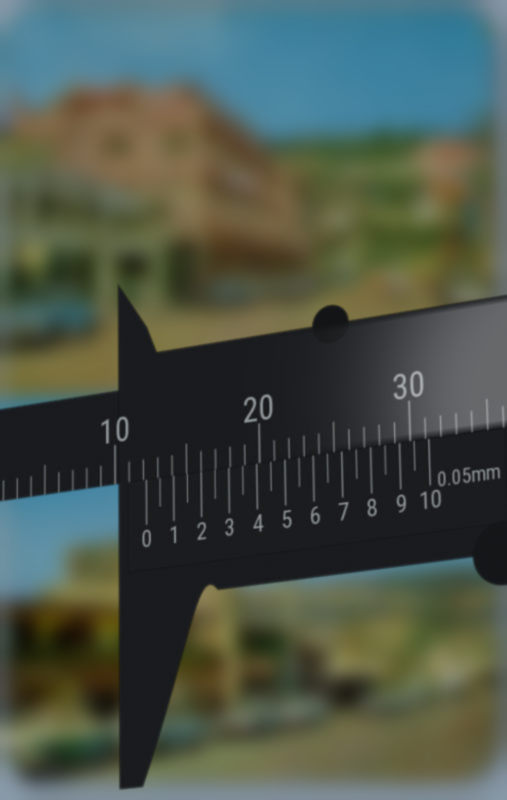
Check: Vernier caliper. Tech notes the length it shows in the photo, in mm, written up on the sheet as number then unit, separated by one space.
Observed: 12.2 mm
